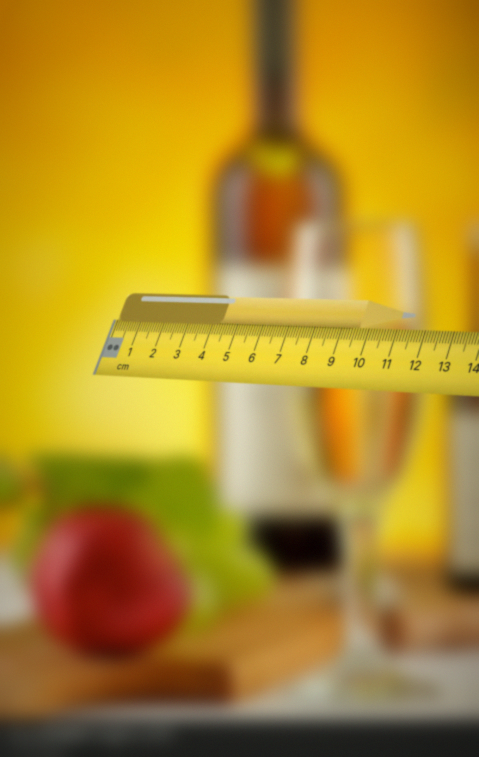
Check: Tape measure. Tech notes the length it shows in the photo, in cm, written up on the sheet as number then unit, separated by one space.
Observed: 11.5 cm
